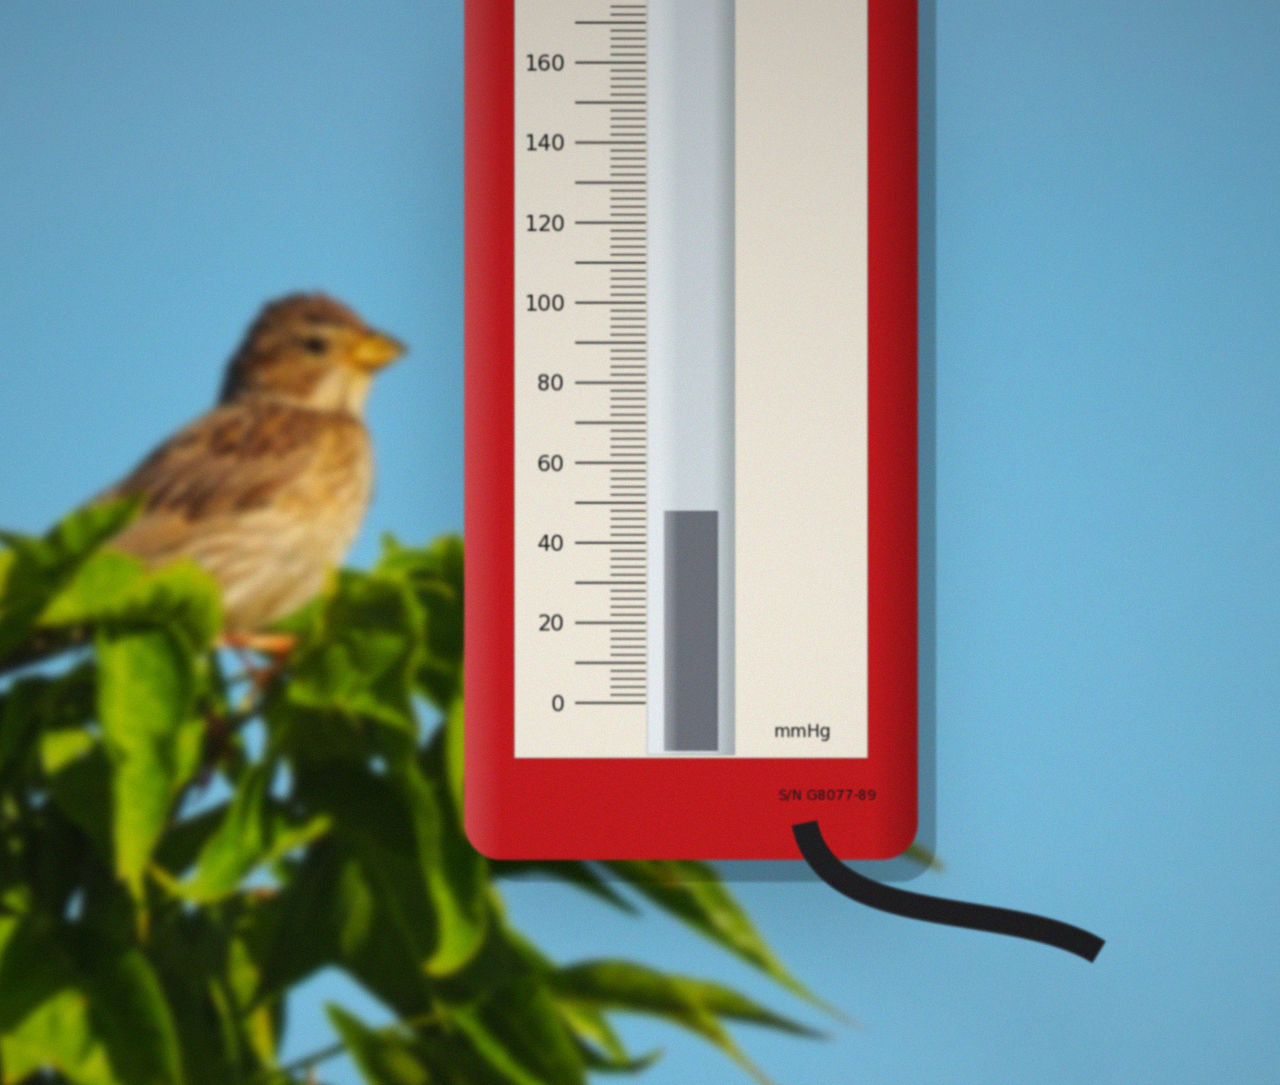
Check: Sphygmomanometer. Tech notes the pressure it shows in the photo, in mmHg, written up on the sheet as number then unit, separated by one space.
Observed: 48 mmHg
